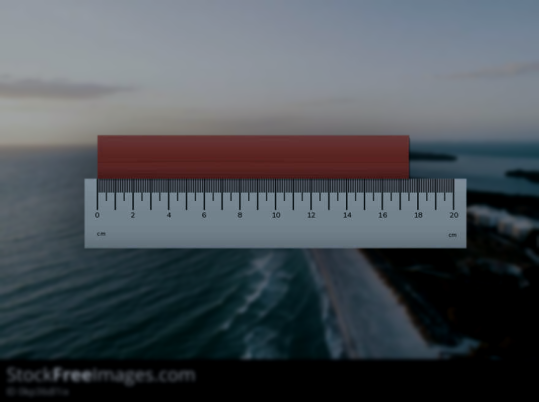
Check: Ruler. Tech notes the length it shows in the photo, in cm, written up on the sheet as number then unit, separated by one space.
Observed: 17.5 cm
